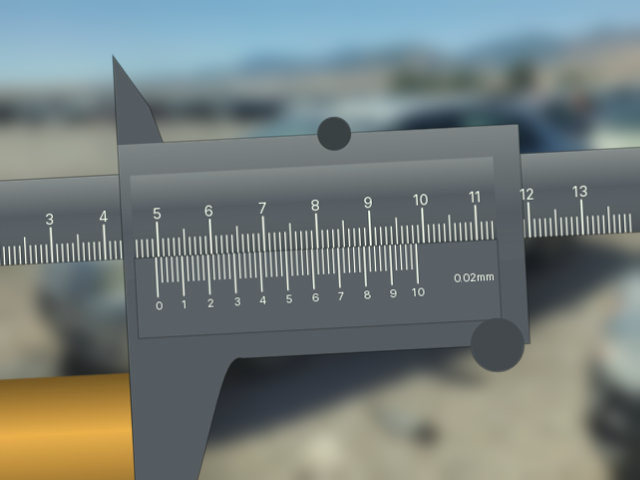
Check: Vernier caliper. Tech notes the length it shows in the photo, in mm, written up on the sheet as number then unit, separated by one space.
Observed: 49.5 mm
